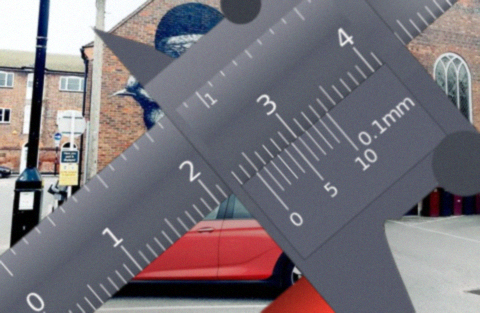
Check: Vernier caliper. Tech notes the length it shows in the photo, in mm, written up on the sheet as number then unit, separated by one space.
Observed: 24.8 mm
